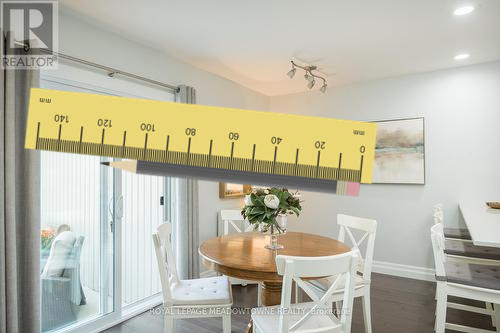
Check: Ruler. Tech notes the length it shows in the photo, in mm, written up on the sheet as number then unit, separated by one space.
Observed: 120 mm
